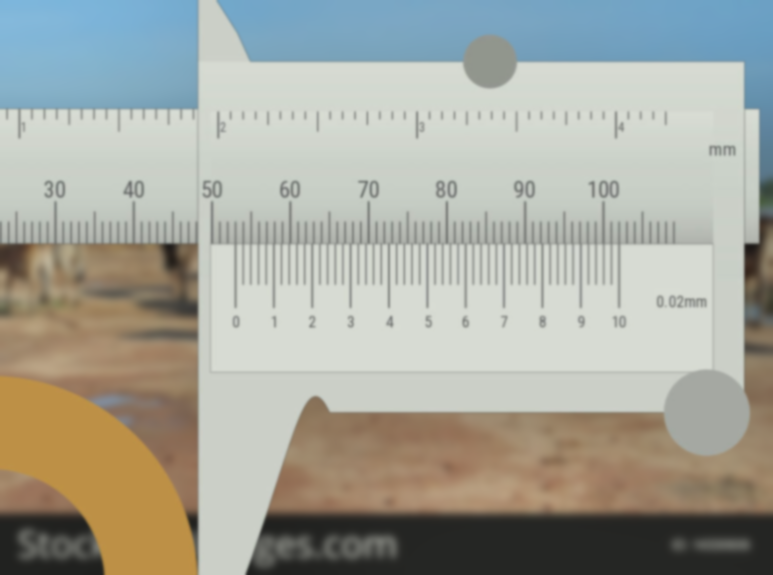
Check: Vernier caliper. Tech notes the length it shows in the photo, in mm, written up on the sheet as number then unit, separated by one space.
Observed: 53.0 mm
